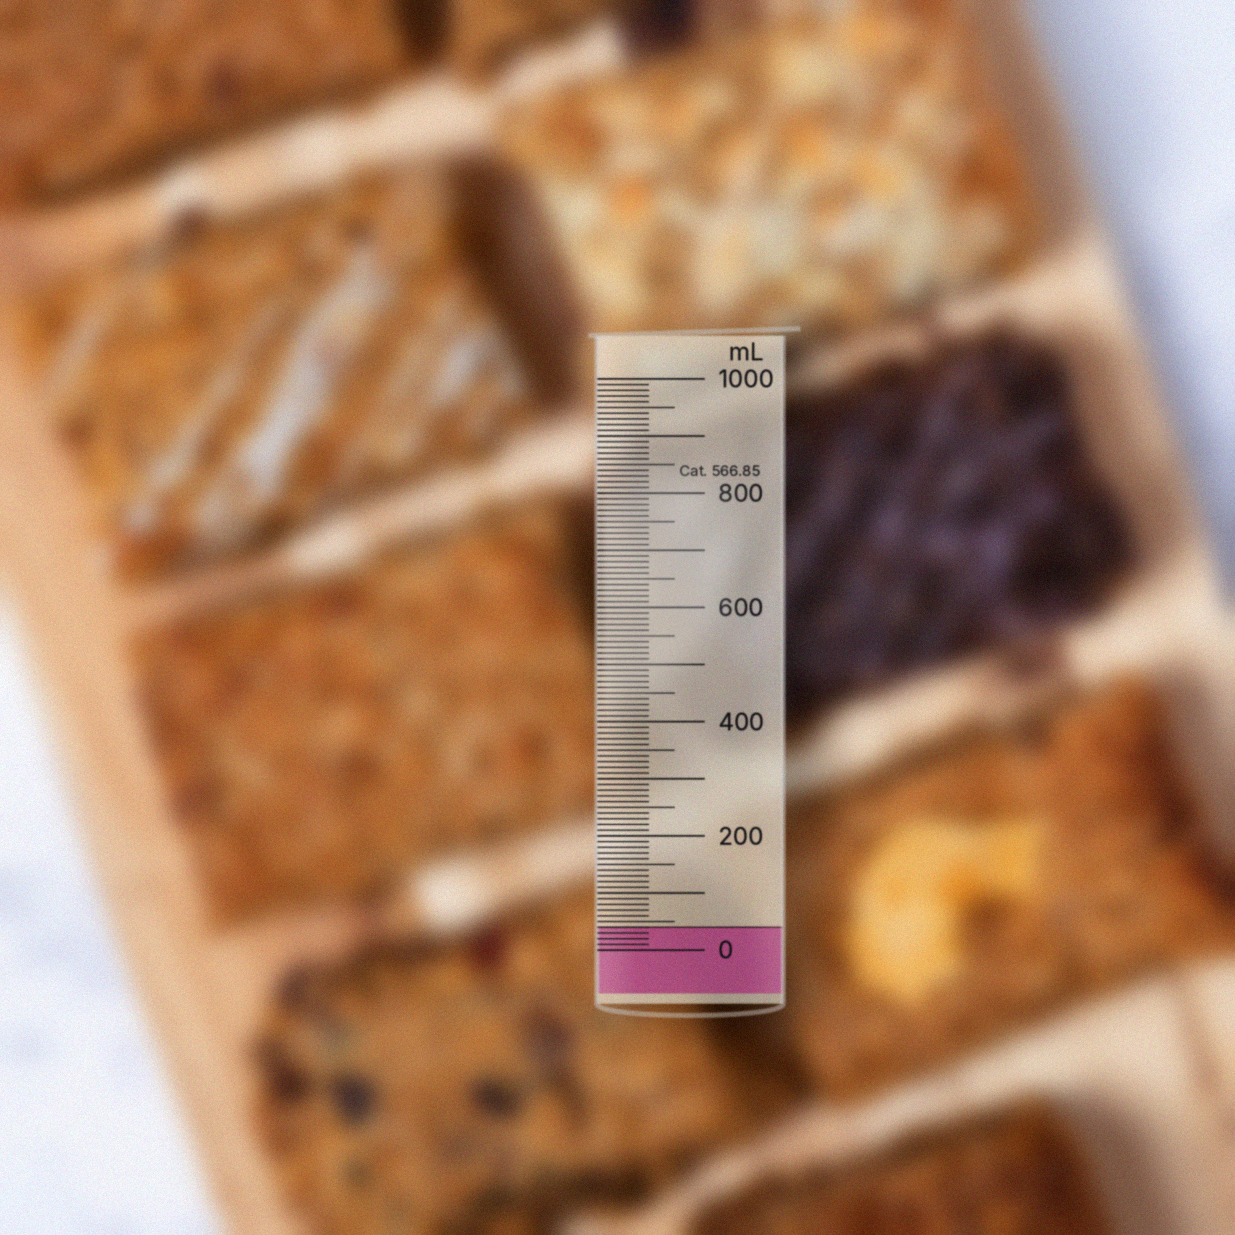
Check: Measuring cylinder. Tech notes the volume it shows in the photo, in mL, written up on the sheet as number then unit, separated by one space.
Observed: 40 mL
